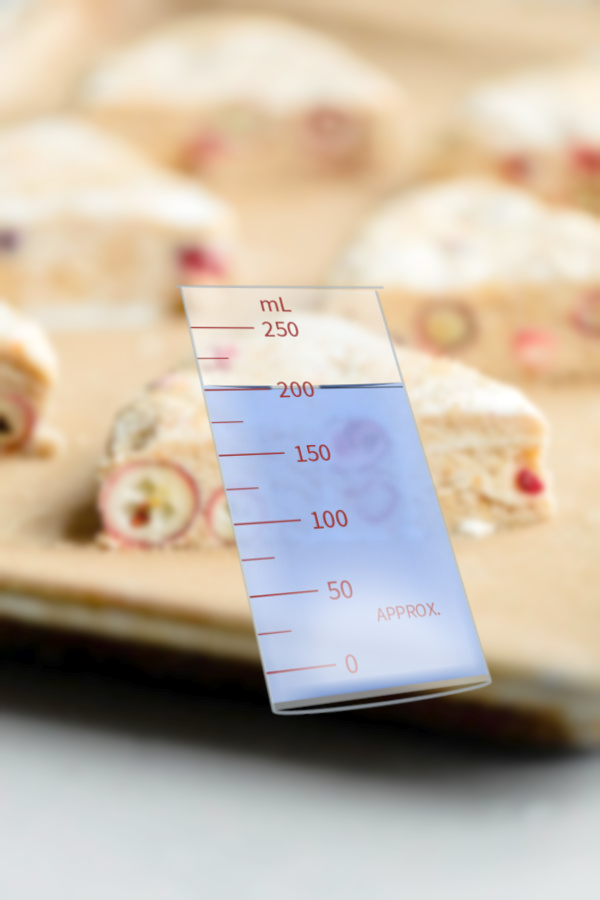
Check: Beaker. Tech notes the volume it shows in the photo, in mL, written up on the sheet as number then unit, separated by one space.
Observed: 200 mL
